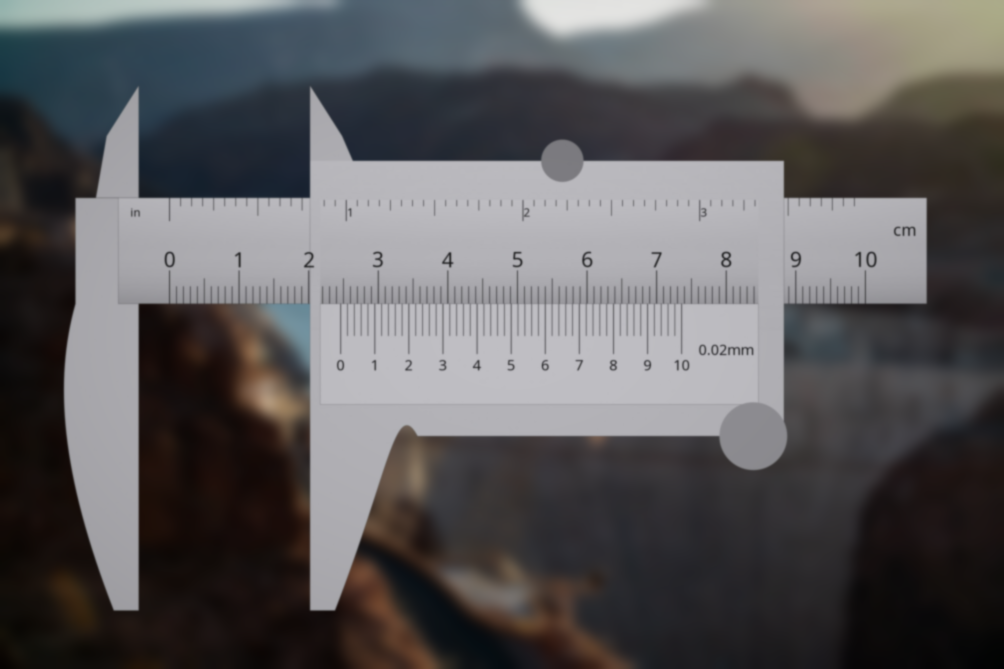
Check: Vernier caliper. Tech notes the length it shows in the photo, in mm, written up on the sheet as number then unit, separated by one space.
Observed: 24.6 mm
